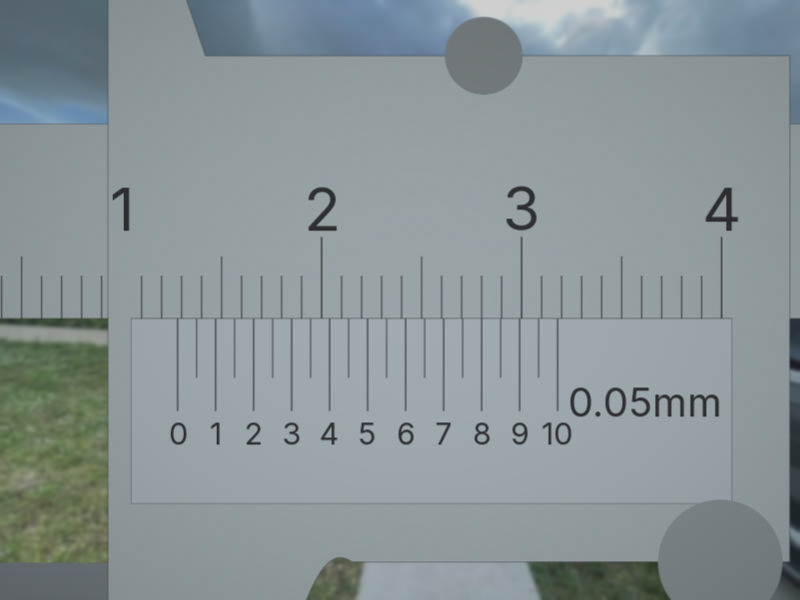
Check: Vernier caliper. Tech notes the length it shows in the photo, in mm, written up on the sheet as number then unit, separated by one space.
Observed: 12.8 mm
